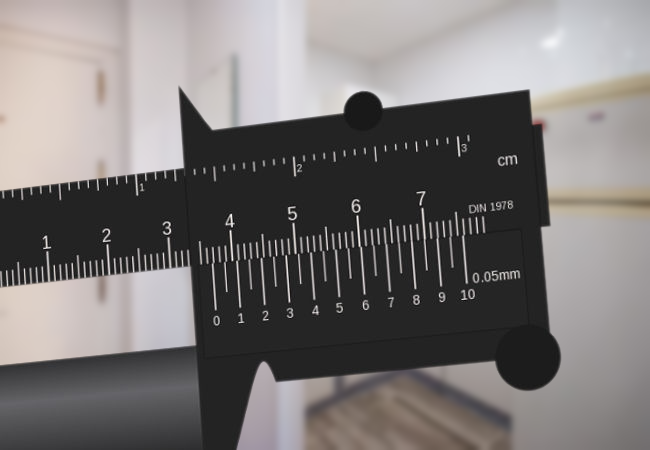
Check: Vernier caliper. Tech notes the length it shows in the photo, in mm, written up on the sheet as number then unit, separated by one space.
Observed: 36.8 mm
